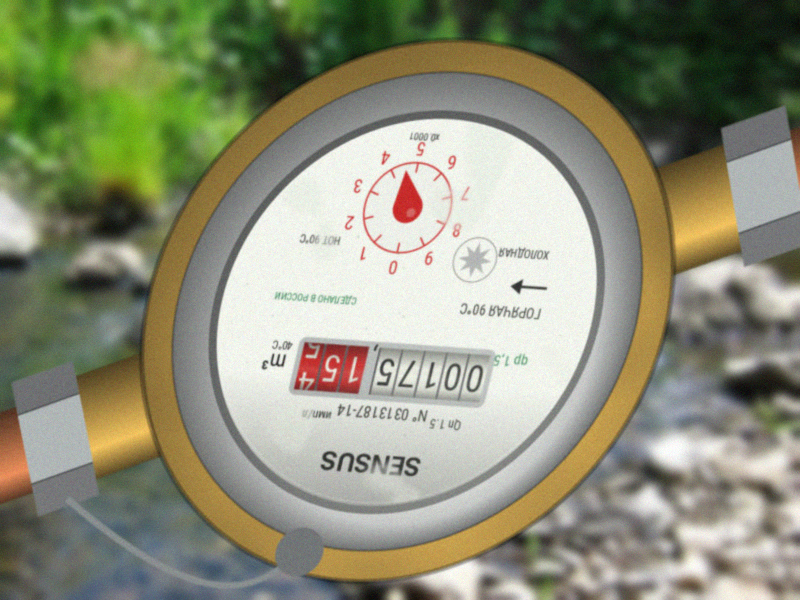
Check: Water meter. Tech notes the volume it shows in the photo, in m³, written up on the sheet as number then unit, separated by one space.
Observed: 175.1544 m³
